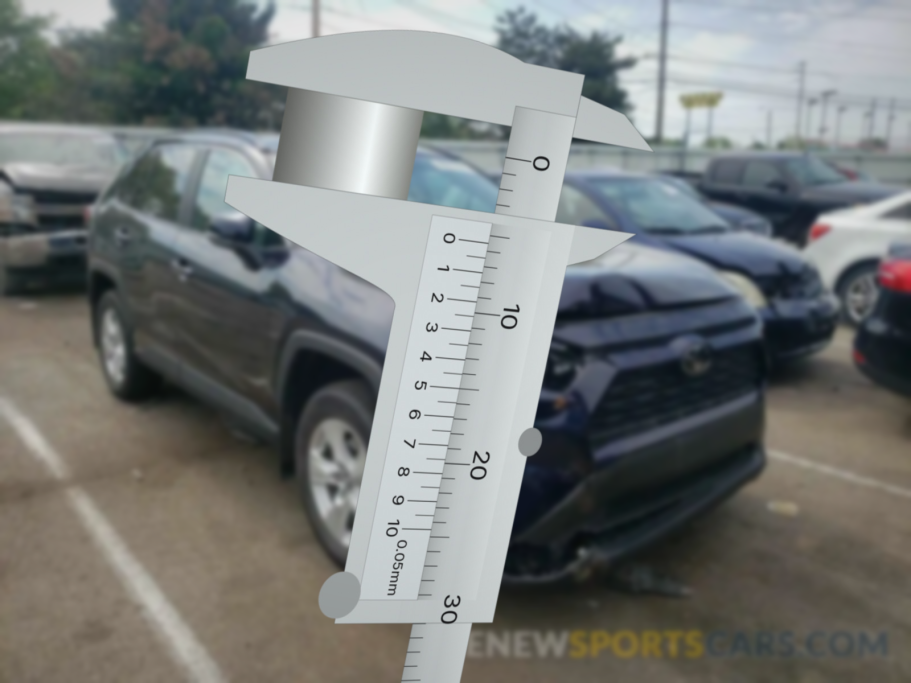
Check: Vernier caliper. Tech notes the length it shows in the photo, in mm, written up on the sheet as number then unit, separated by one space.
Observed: 5.5 mm
